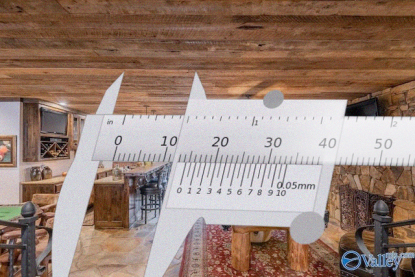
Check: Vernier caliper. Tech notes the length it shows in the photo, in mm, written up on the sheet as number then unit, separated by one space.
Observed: 14.4 mm
